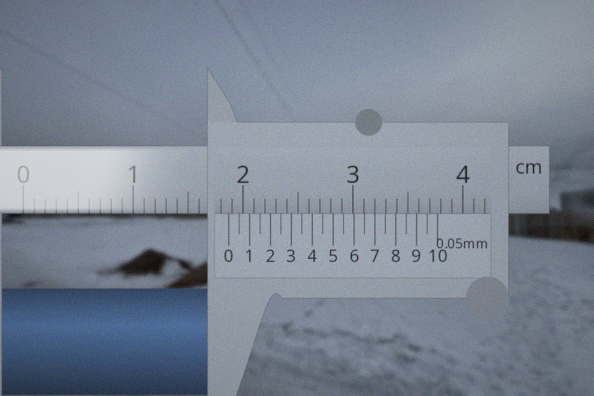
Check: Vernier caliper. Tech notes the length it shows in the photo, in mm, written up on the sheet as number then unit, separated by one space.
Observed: 18.7 mm
